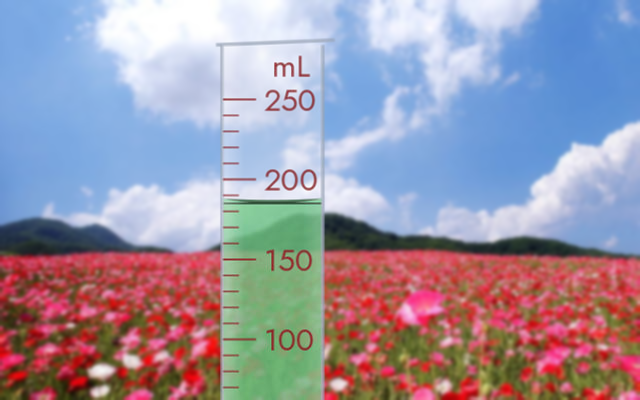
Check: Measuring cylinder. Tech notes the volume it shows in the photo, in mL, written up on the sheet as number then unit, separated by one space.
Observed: 185 mL
